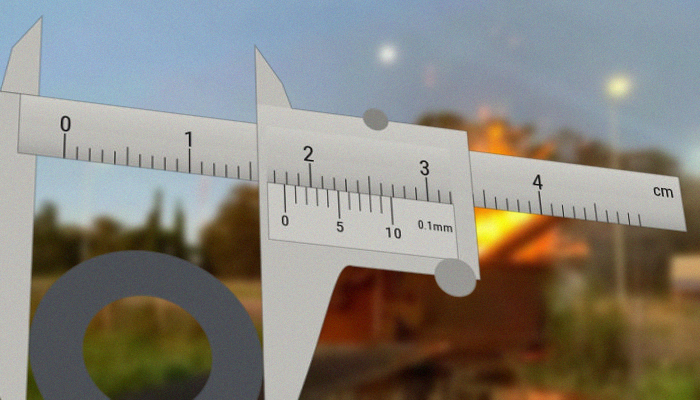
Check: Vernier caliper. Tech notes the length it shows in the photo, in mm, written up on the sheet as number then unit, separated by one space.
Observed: 17.8 mm
